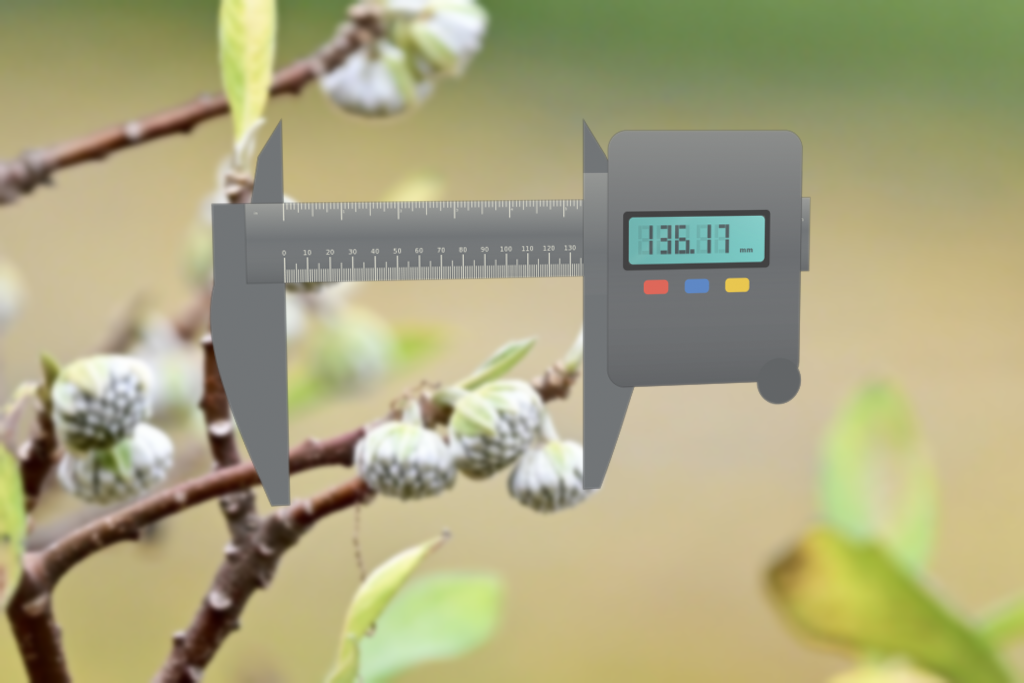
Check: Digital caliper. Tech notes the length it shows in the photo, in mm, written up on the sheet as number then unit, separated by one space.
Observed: 136.17 mm
